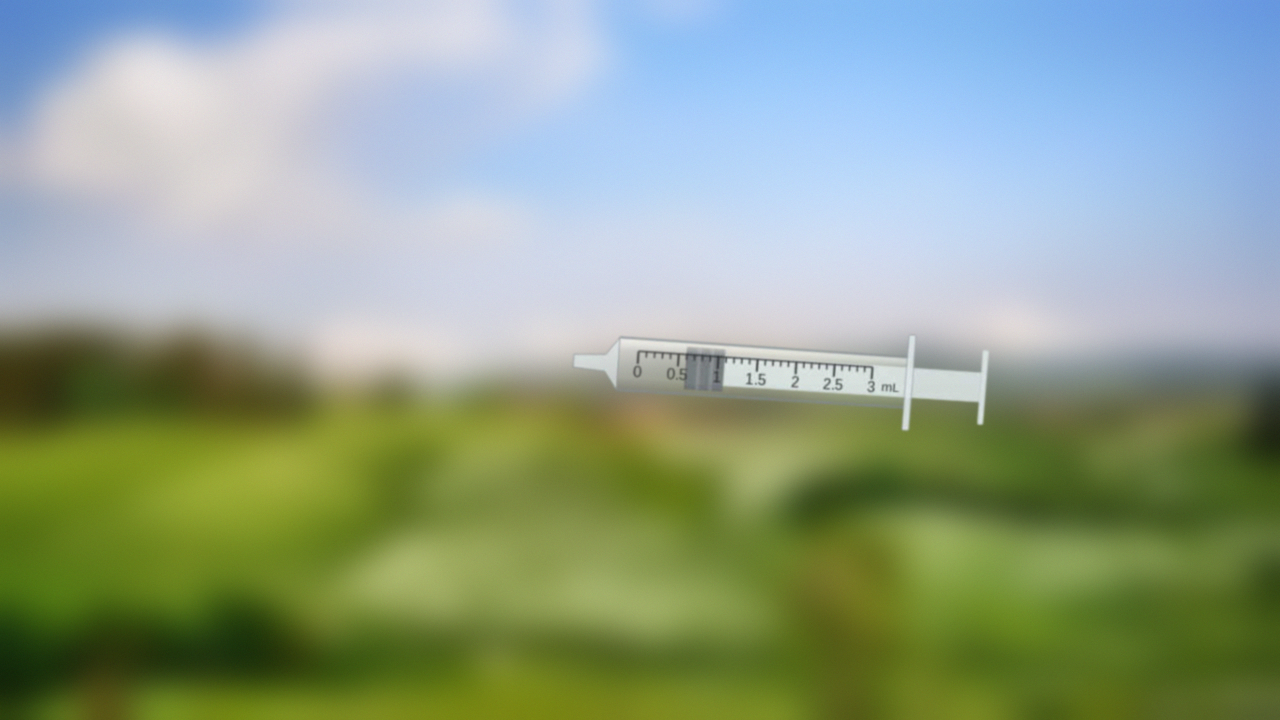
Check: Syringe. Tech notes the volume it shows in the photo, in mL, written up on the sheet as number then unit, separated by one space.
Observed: 0.6 mL
